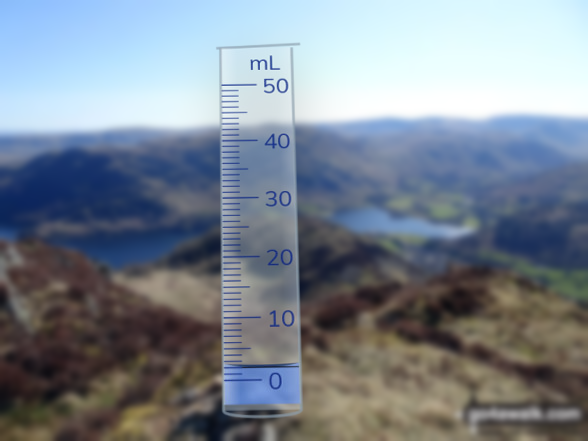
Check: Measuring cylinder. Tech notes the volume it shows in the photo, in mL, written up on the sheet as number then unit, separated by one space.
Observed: 2 mL
